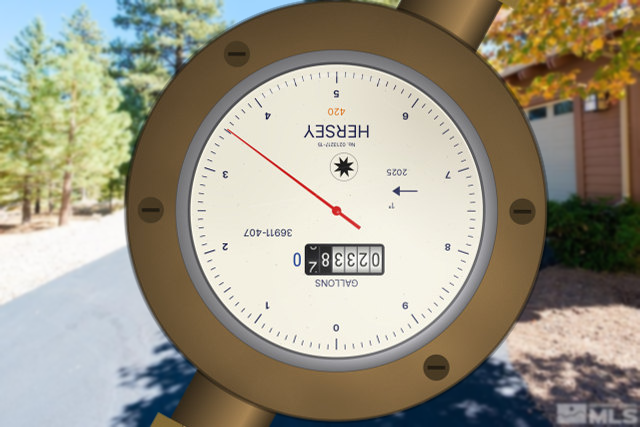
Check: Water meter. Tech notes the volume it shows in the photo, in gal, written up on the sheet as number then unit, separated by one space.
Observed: 233823.5 gal
